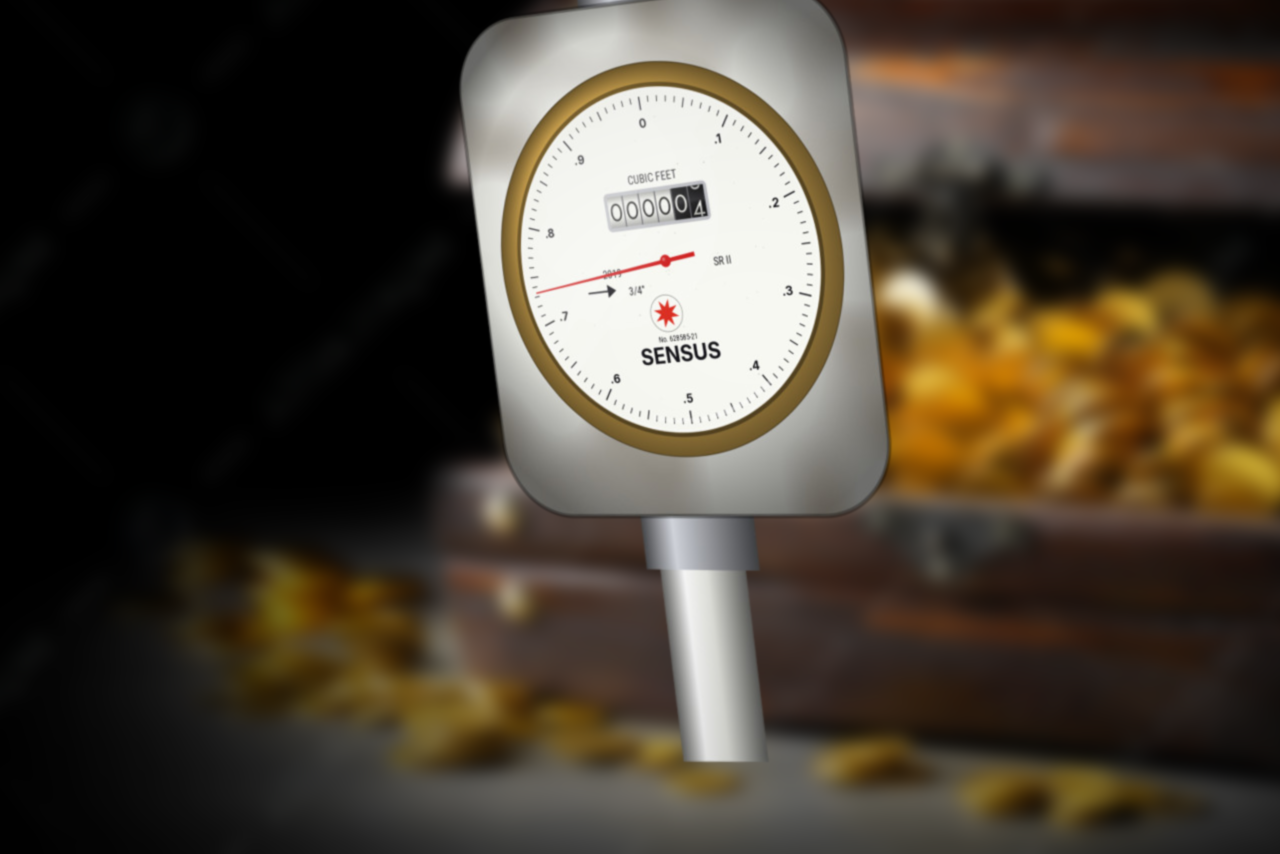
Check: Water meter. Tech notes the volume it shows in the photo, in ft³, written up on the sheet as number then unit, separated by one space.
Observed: 3.73 ft³
